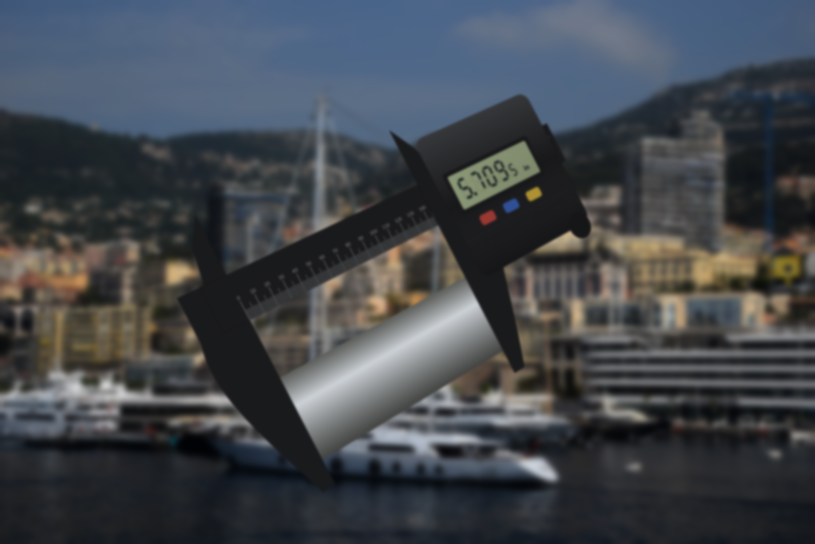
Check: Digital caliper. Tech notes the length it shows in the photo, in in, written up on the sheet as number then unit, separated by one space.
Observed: 5.7095 in
